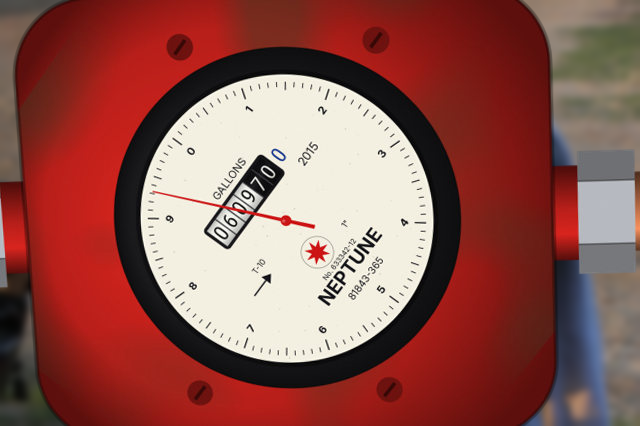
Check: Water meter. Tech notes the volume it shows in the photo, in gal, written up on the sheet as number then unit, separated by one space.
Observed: 609699.3 gal
